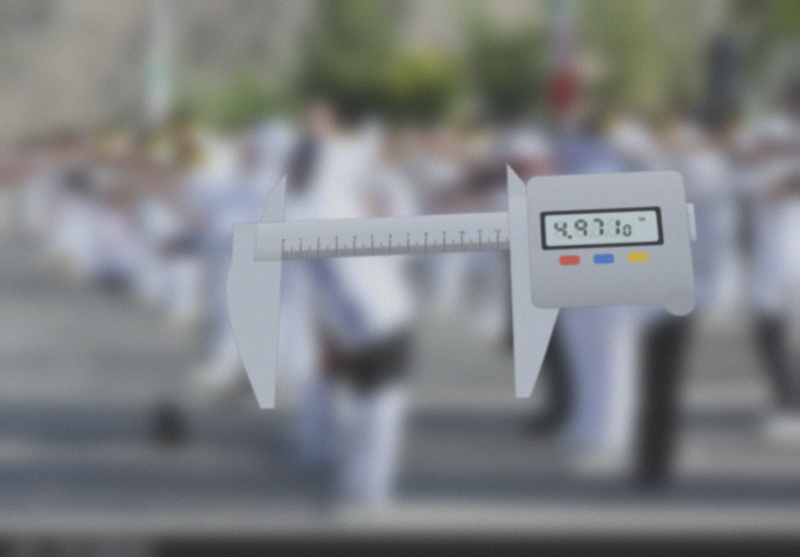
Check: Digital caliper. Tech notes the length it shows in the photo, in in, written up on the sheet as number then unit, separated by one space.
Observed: 4.9710 in
